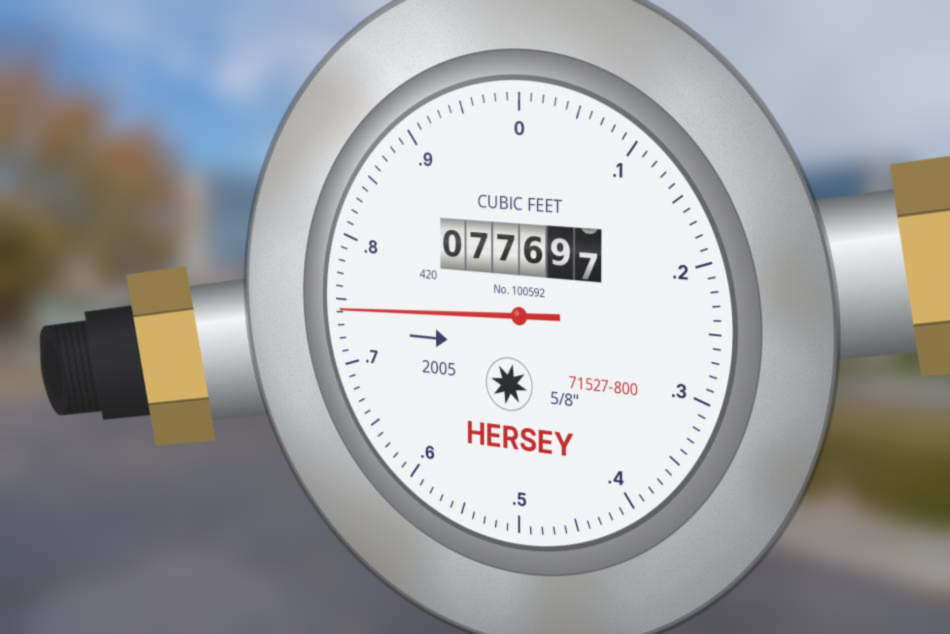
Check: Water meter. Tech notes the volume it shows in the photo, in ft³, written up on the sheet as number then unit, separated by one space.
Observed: 77696.74 ft³
